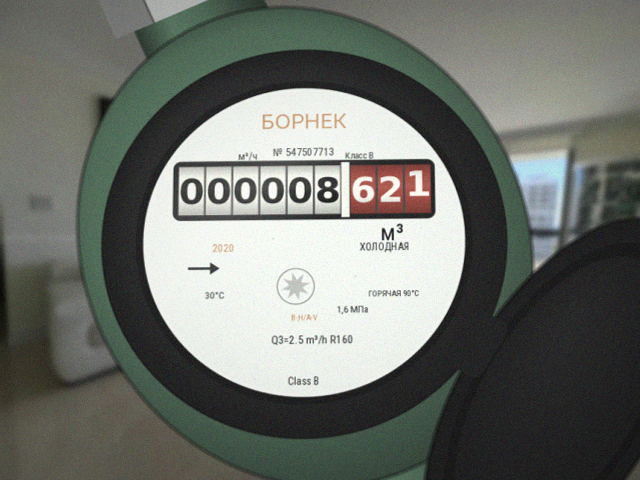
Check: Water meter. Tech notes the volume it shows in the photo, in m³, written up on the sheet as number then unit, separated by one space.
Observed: 8.621 m³
